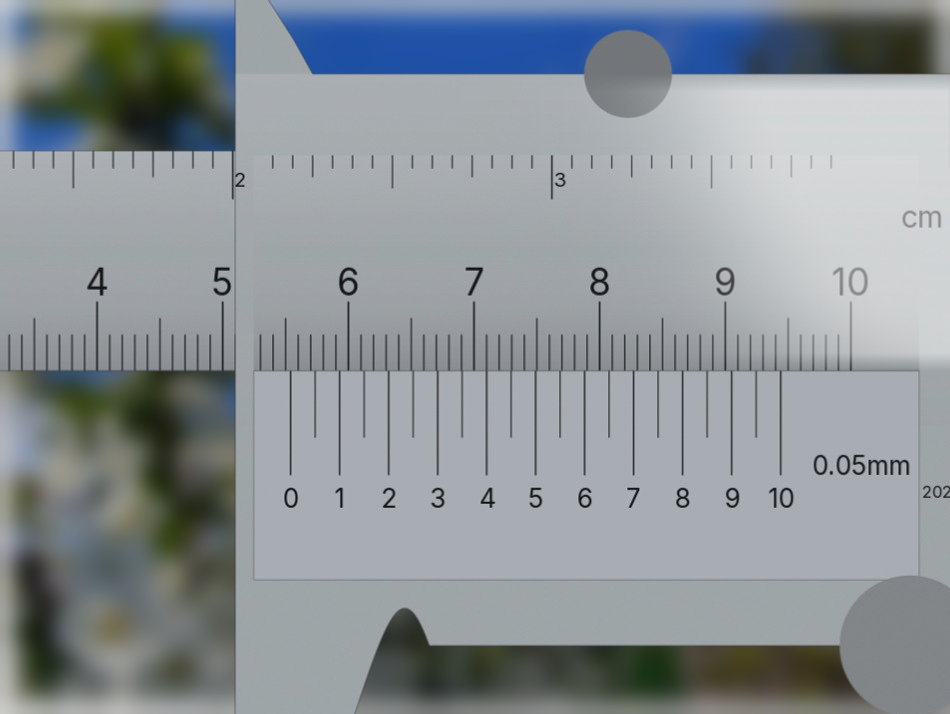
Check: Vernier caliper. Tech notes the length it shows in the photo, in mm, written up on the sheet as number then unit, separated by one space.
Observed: 55.4 mm
